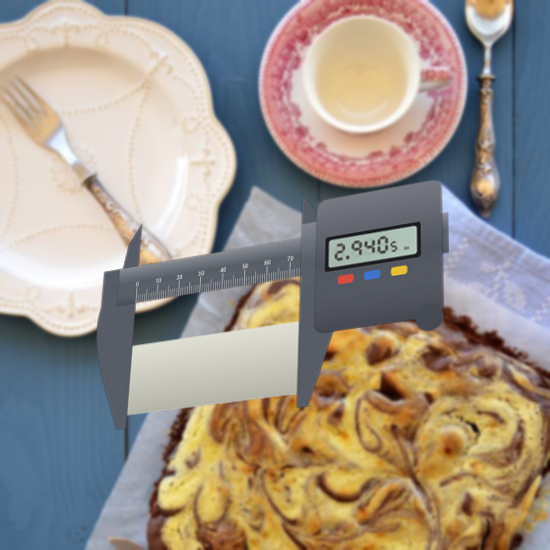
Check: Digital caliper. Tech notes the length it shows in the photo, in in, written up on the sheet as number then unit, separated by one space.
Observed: 2.9405 in
